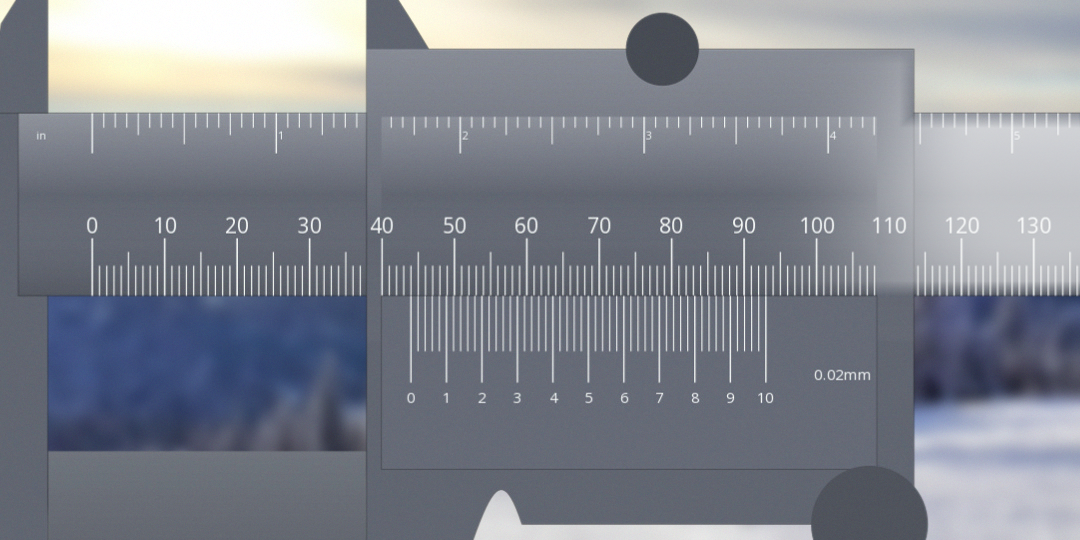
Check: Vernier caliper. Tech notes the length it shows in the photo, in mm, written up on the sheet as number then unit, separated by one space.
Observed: 44.0 mm
